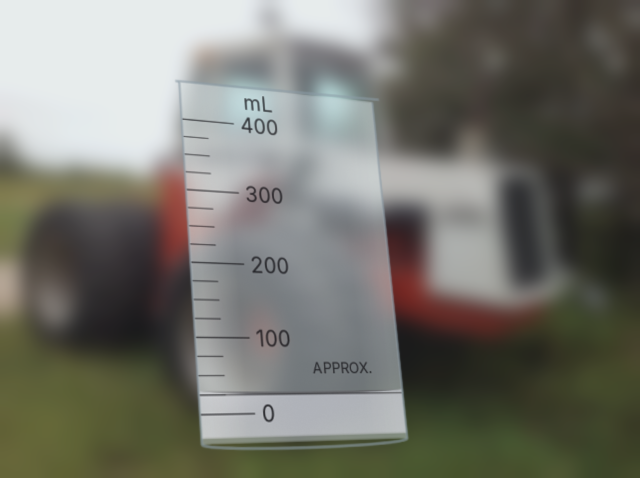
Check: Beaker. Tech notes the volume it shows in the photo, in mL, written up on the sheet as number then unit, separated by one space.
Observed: 25 mL
